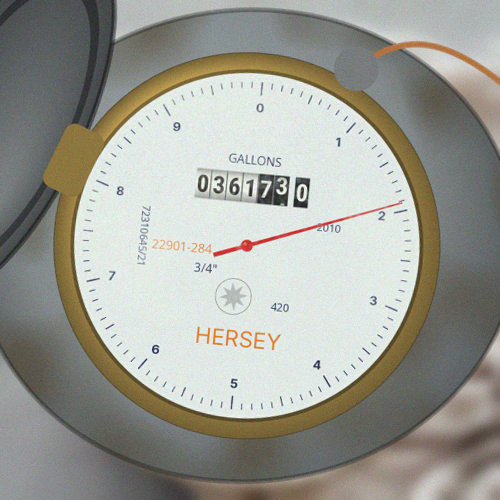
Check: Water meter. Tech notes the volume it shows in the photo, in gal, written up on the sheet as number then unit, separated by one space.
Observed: 361731.9 gal
